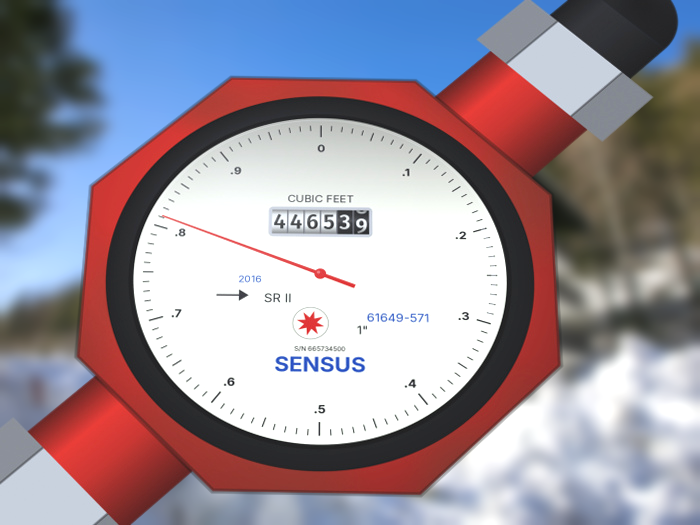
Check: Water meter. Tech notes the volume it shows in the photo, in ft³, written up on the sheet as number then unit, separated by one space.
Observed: 446538.81 ft³
